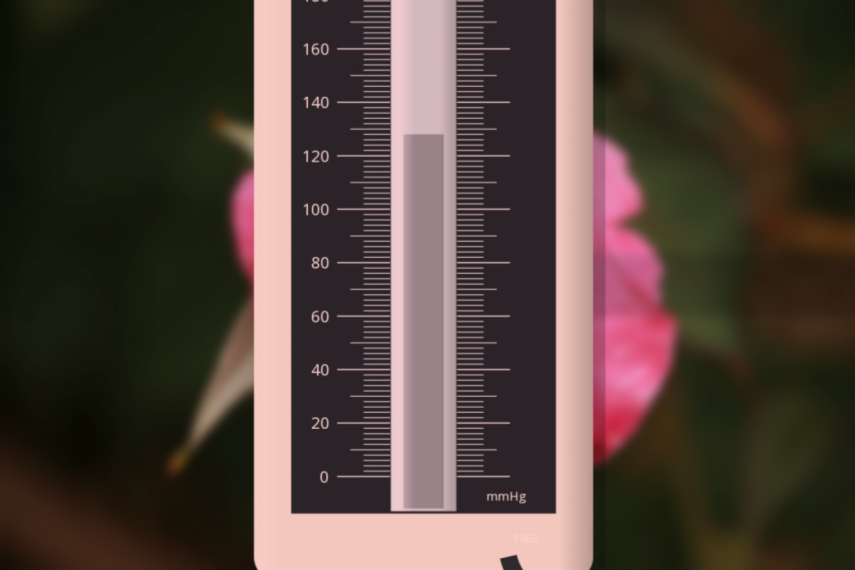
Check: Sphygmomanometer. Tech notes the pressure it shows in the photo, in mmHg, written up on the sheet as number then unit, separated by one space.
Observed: 128 mmHg
